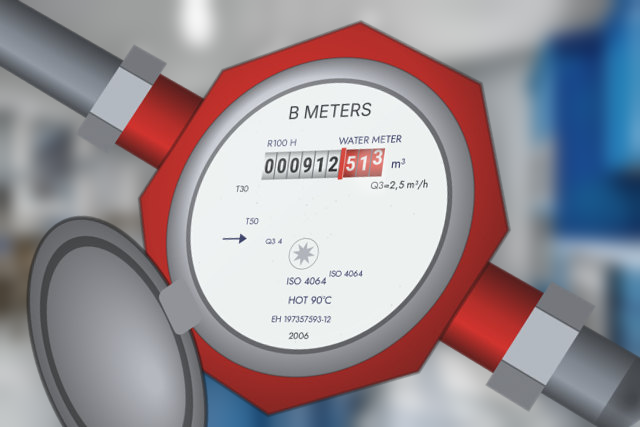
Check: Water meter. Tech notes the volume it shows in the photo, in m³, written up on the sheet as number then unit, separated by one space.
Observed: 912.513 m³
